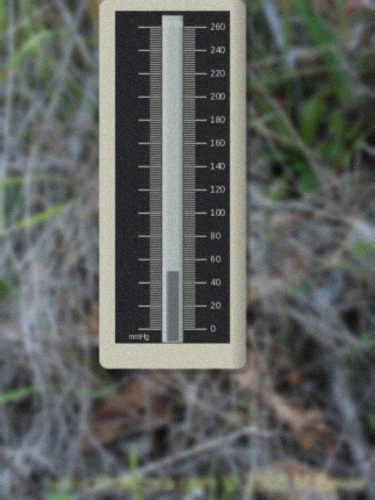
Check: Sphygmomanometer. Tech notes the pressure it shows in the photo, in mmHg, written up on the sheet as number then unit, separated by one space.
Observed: 50 mmHg
